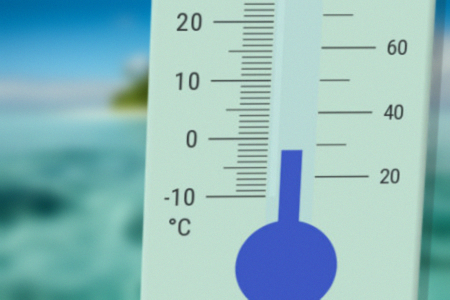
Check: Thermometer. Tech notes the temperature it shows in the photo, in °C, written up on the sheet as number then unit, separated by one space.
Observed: -2 °C
